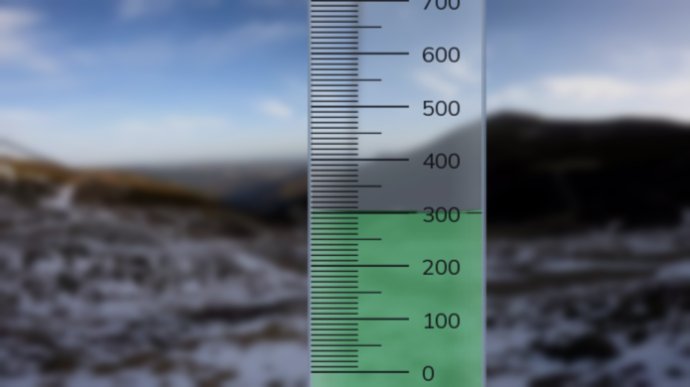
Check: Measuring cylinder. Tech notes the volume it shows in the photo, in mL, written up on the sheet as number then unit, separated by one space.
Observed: 300 mL
